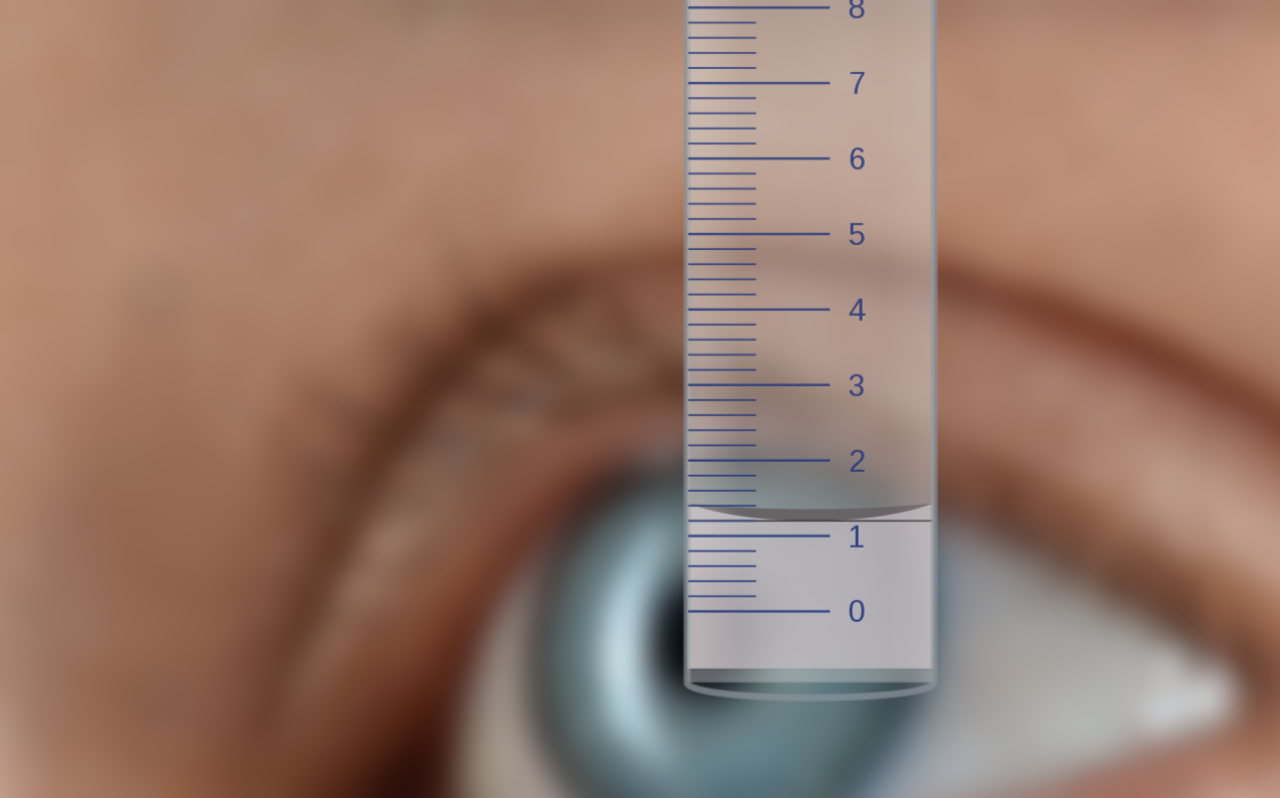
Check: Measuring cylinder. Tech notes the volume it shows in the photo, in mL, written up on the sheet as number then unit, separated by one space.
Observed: 1.2 mL
